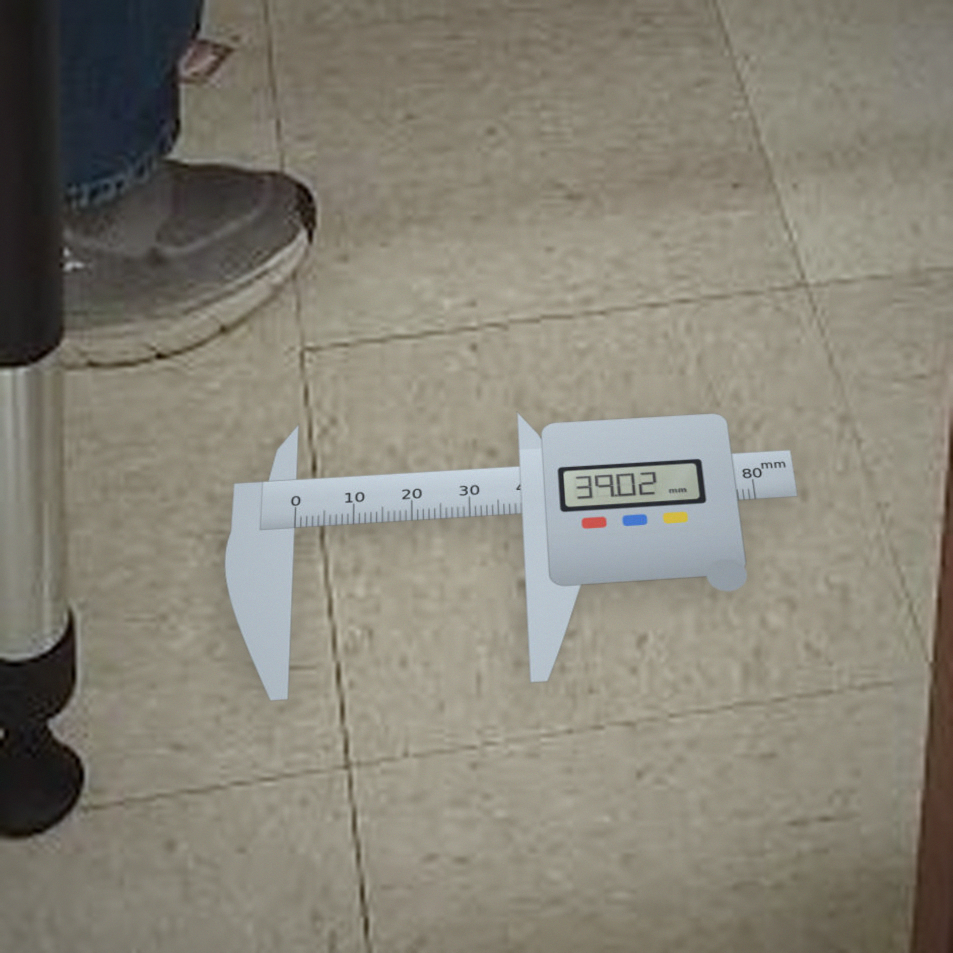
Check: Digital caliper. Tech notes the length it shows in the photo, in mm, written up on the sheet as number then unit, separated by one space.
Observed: 39.02 mm
